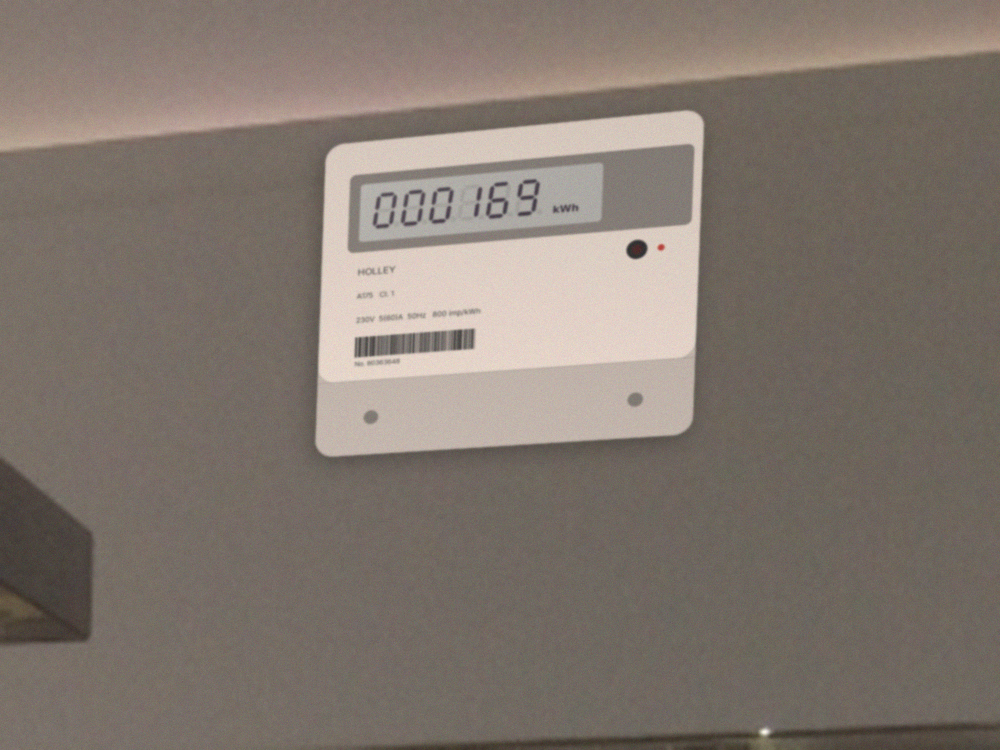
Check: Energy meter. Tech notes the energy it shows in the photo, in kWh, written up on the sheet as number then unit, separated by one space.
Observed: 169 kWh
